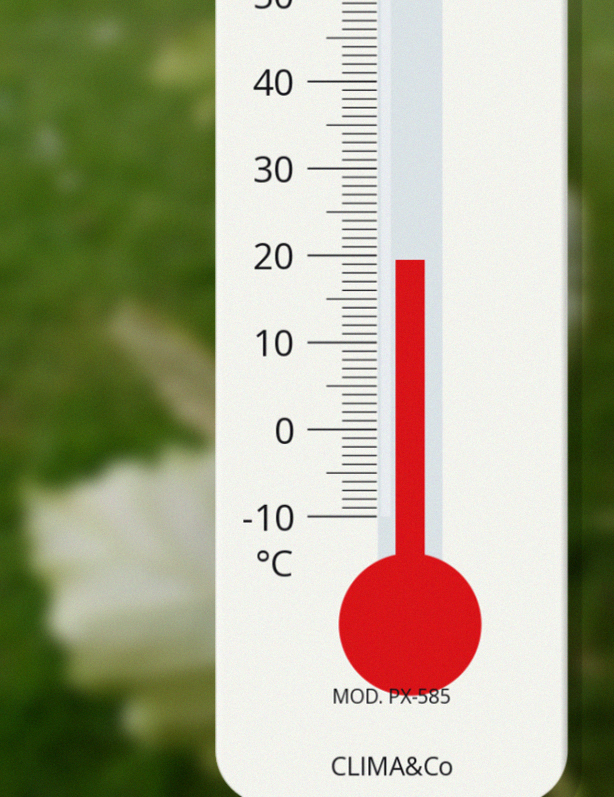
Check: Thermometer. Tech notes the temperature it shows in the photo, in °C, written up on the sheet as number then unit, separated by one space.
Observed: 19.5 °C
